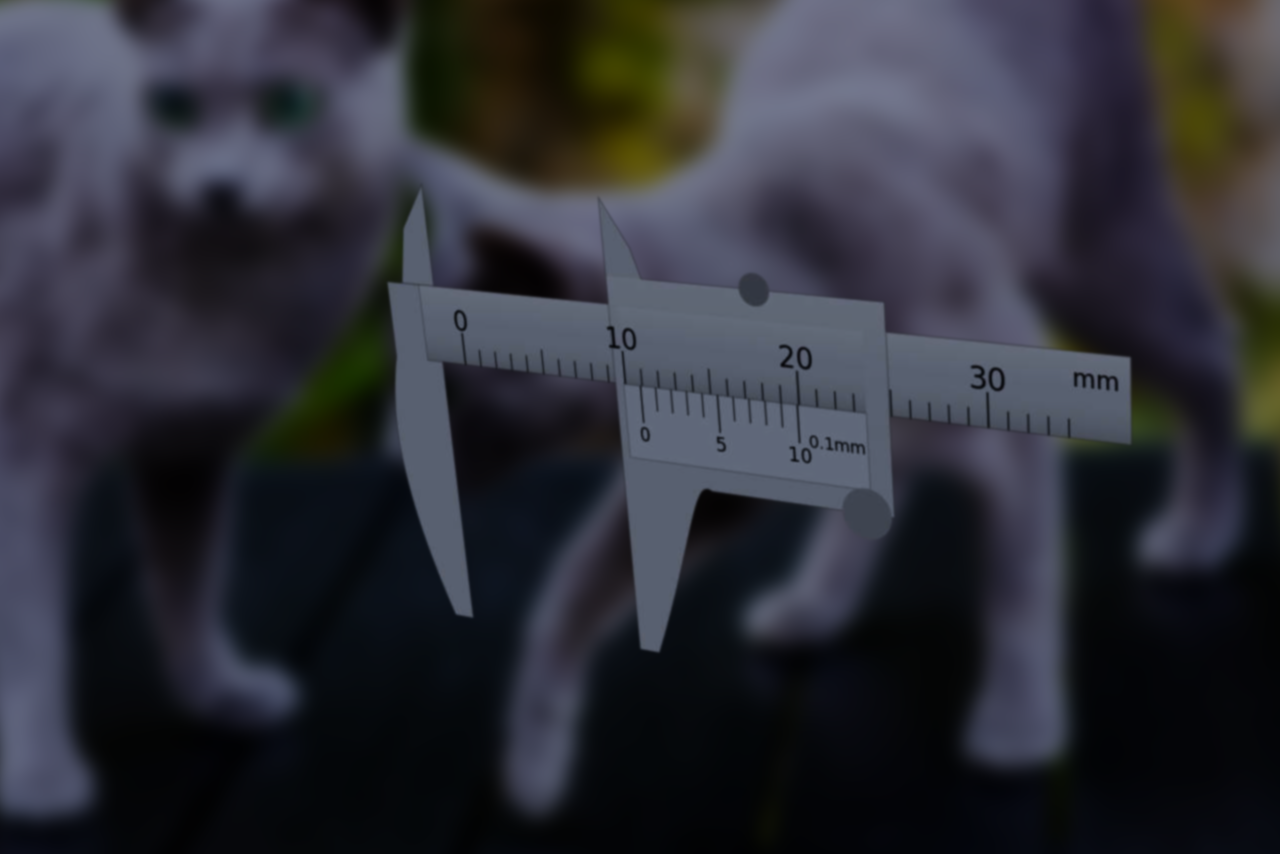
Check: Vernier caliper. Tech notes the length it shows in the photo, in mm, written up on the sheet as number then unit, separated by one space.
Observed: 10.9 mm
